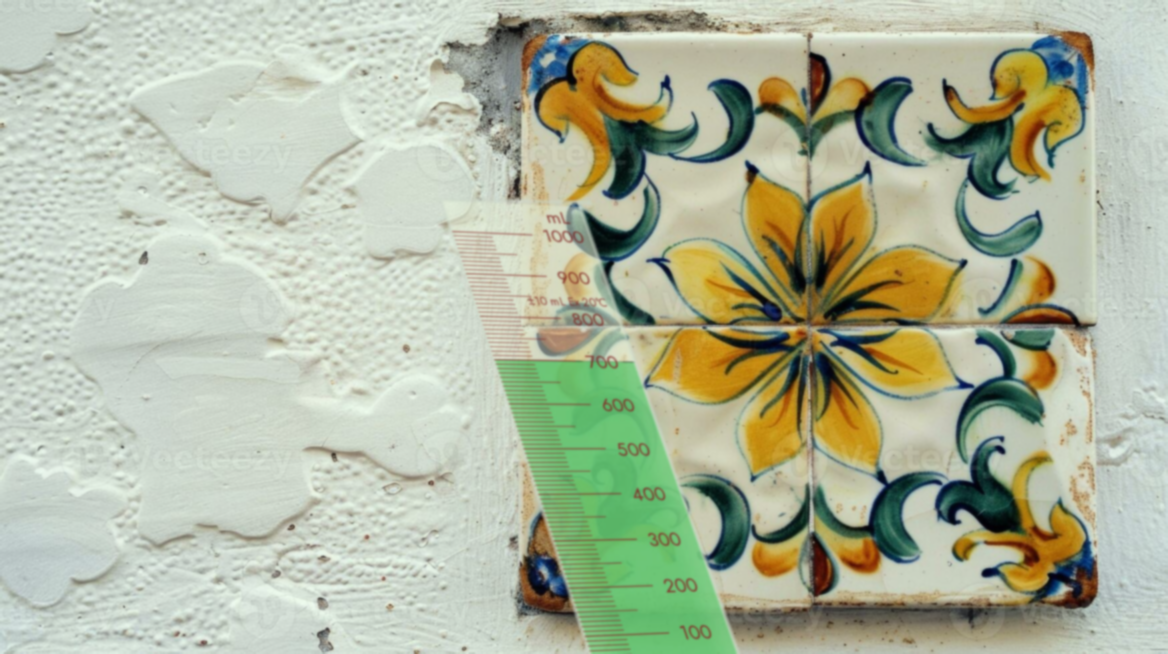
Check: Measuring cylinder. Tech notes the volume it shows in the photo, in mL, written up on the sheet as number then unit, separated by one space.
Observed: 700 mL
